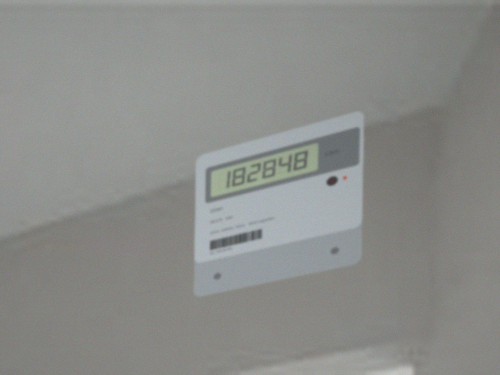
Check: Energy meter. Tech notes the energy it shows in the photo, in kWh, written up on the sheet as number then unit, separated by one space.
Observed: 182848 kWh
